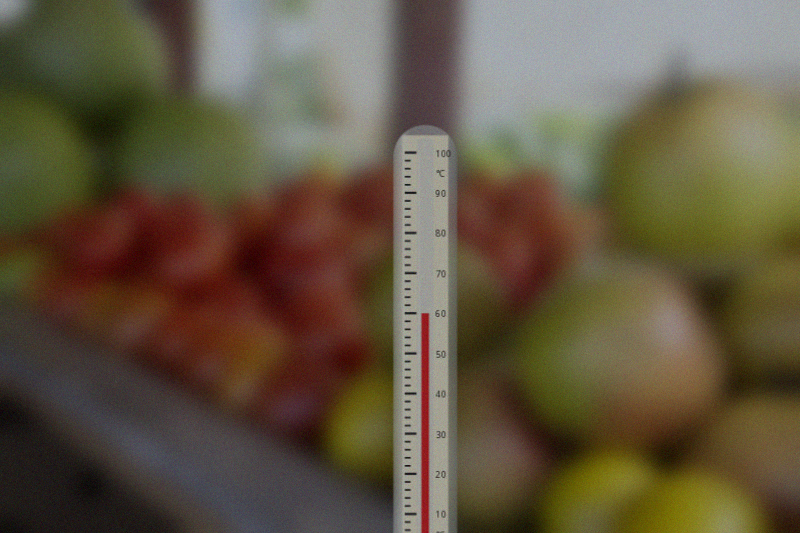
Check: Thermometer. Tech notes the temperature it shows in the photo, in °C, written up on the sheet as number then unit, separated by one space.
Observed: 60 °C
